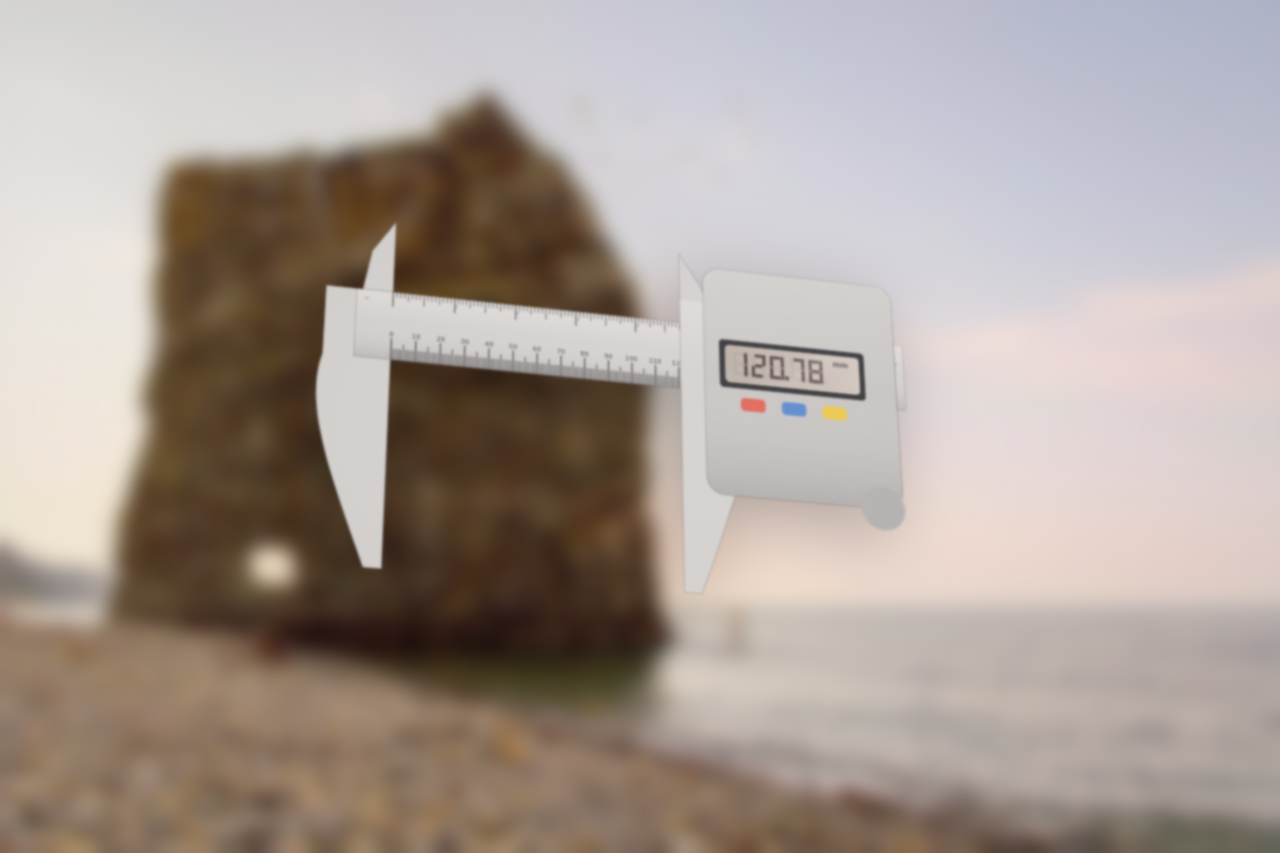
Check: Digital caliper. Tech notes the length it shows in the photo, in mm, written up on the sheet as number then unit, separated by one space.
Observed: 120.78 mm
